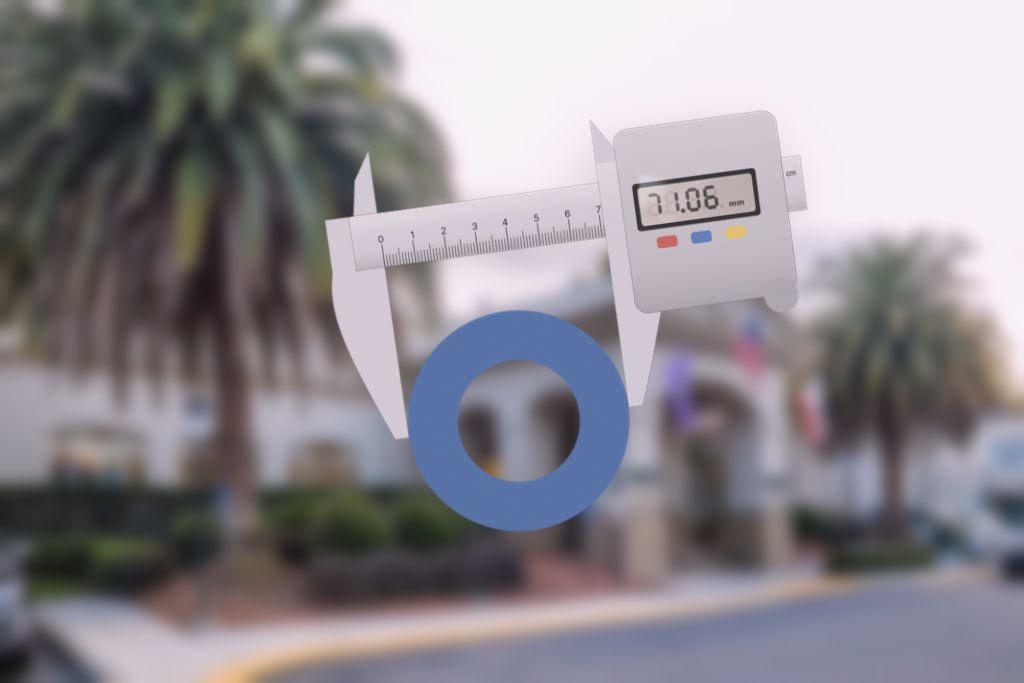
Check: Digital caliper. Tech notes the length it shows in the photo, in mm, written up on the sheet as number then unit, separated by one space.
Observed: 71.06 mm
